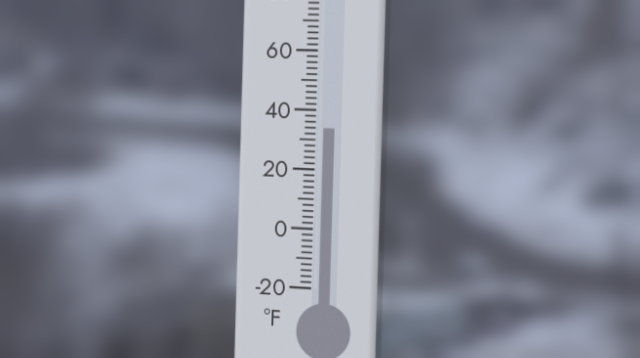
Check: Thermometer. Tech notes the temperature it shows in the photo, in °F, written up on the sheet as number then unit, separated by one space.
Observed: 34 °F
